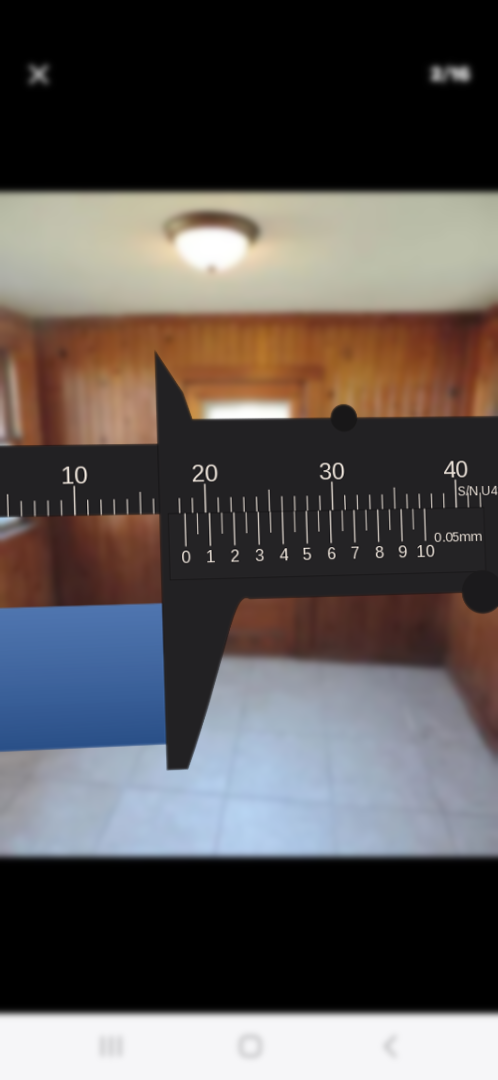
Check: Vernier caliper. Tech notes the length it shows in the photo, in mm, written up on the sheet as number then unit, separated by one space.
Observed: 18.4 mm
